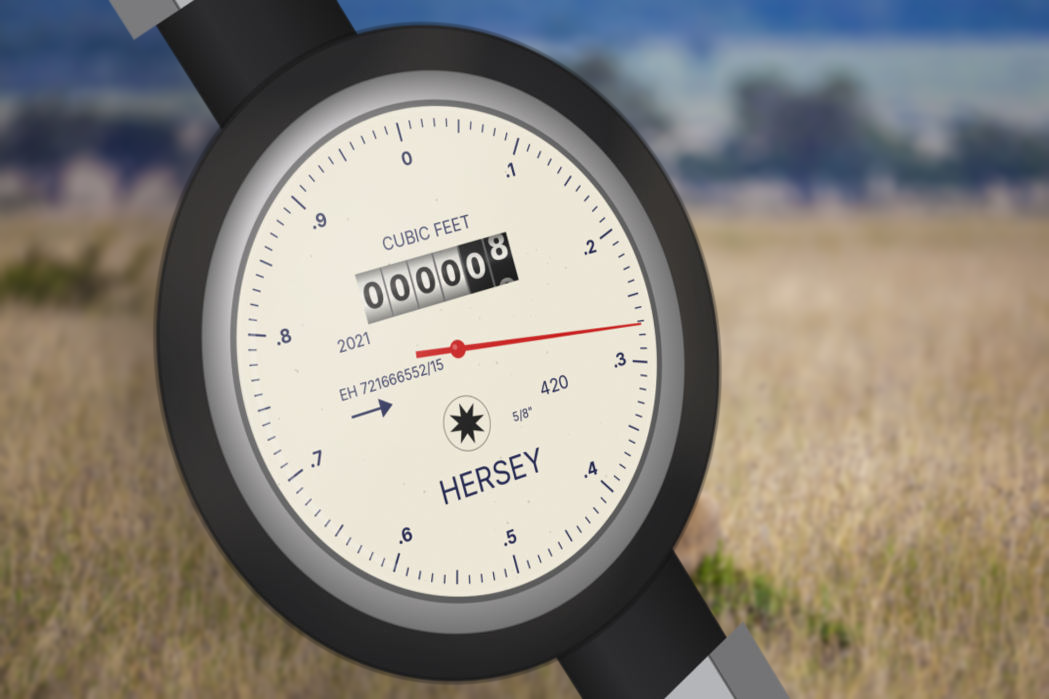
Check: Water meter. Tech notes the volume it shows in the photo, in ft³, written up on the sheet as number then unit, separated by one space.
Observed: 8.27 ft³
